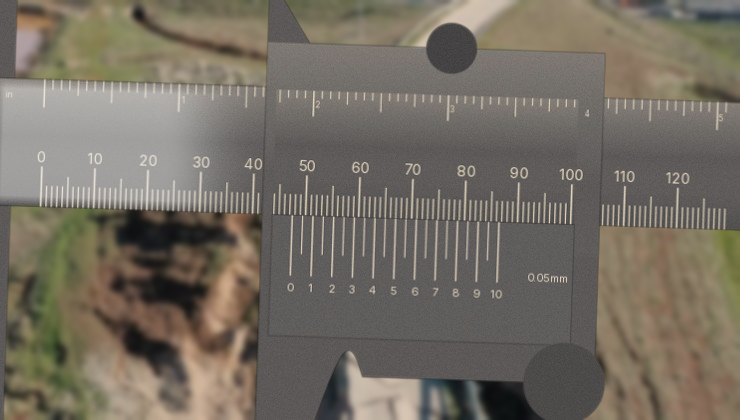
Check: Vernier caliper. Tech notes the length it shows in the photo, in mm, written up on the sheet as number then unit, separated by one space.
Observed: 47.5 mm
